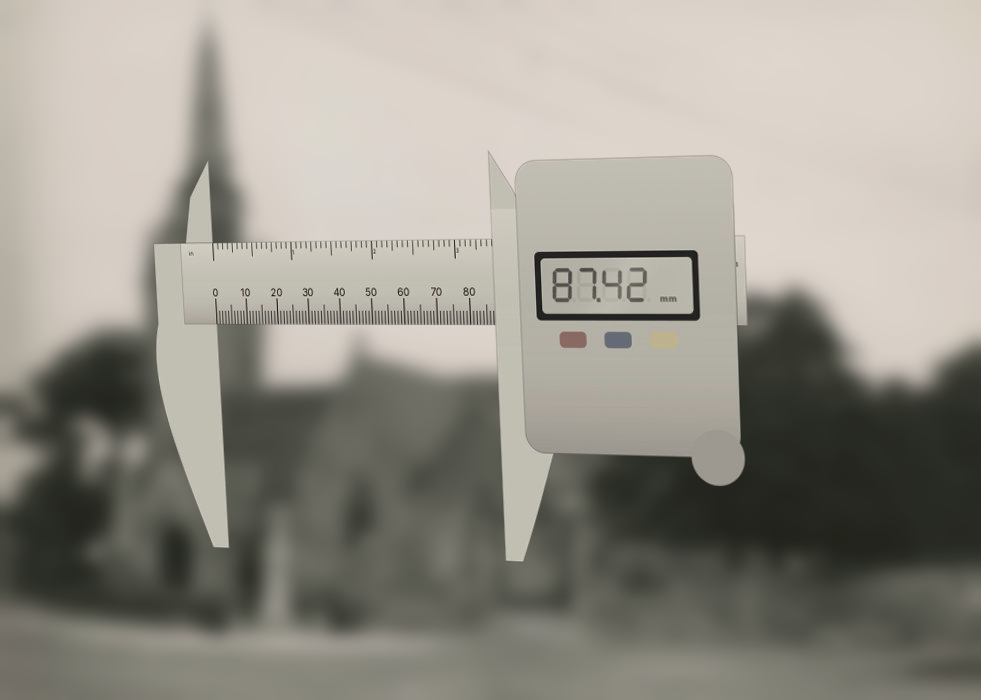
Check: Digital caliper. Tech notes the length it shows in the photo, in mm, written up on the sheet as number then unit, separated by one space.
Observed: 87.42 mm
